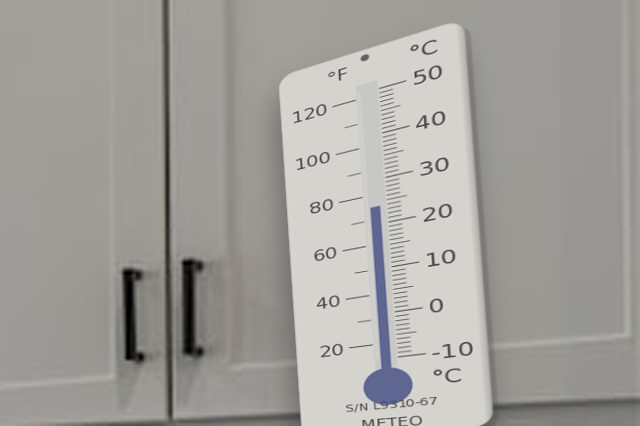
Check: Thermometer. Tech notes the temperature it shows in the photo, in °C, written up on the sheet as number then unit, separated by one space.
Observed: 24 °C
